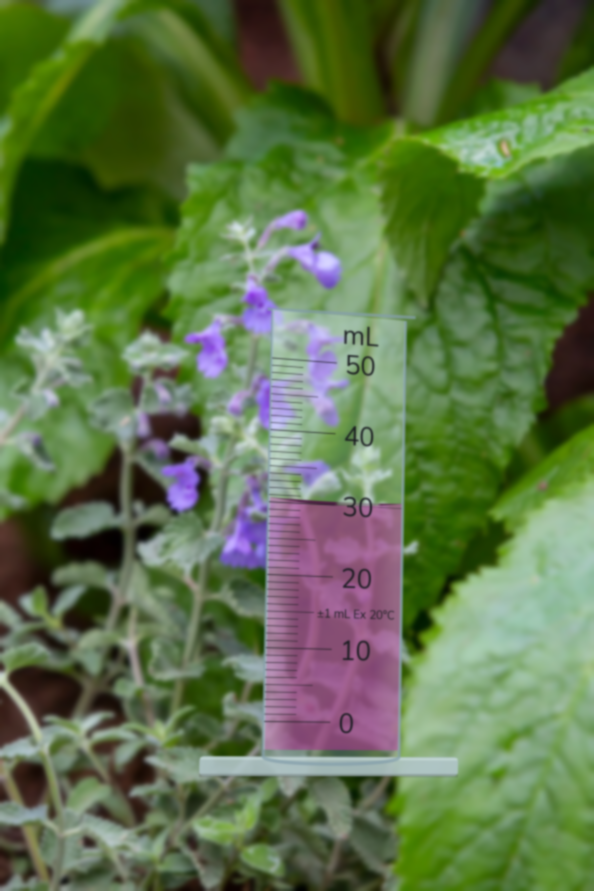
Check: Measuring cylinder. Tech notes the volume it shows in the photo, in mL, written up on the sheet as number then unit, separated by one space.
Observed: 30 mL
